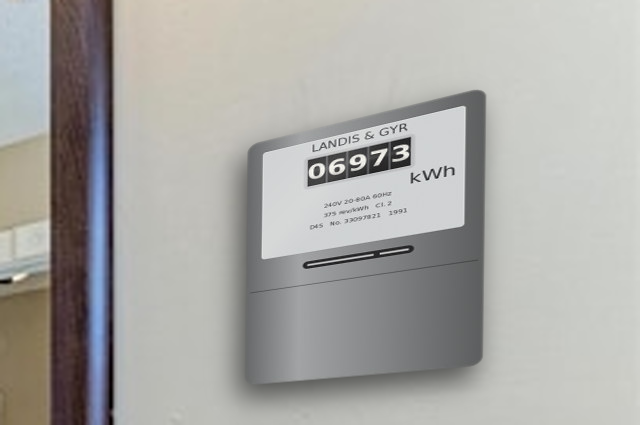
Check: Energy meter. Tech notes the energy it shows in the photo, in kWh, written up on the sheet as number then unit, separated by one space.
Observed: 6973 kWh
